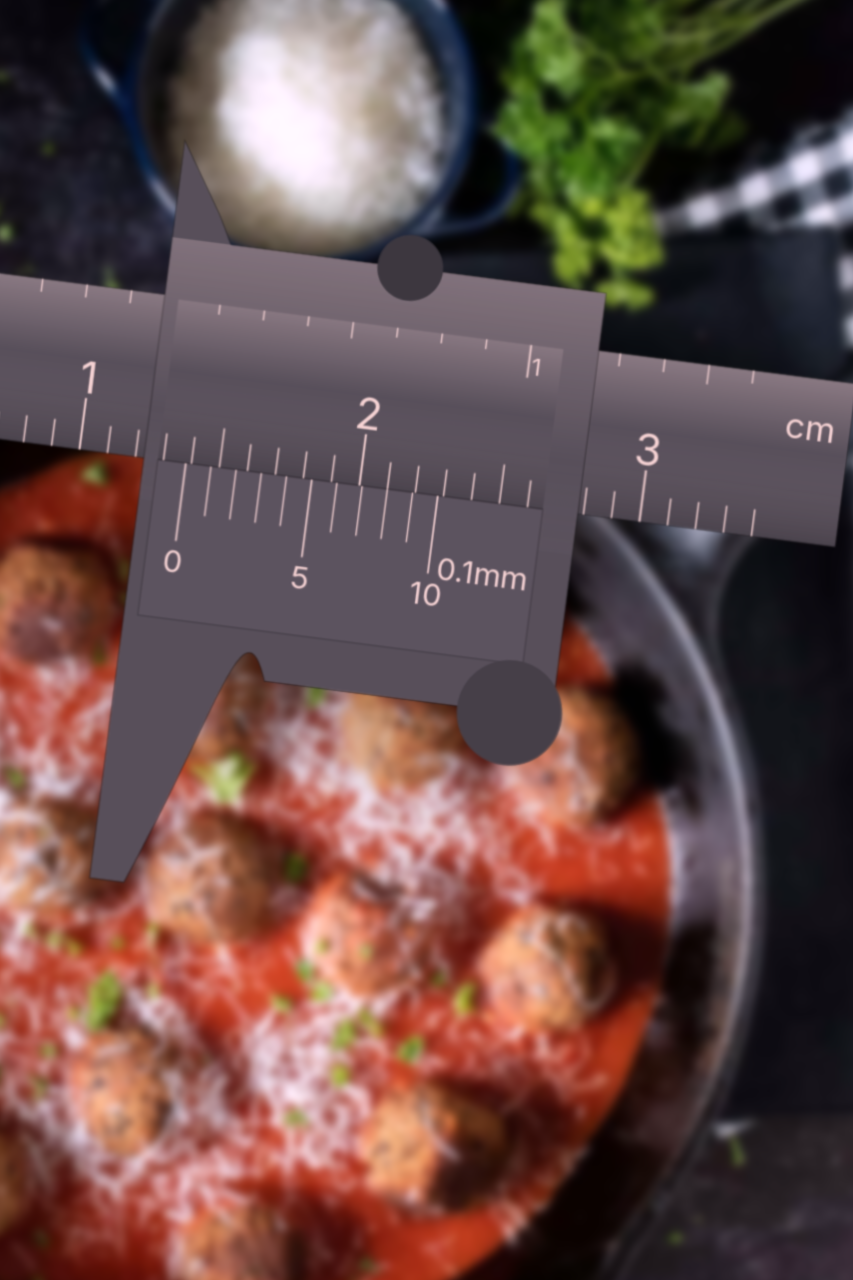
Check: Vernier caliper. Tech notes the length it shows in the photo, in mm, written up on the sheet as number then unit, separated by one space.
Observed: 13.8 mm
